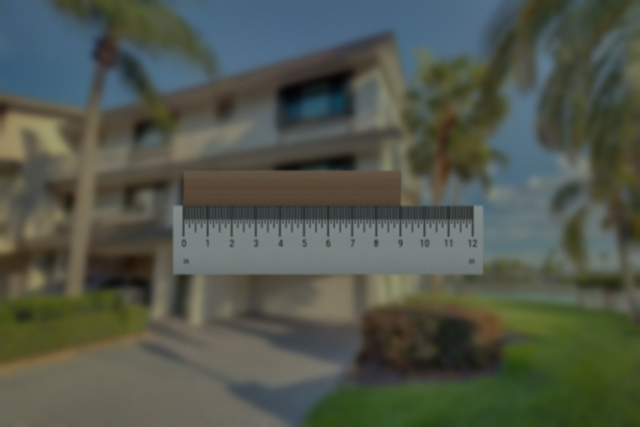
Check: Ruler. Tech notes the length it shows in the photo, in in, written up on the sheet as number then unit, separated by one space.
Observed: 9 in
